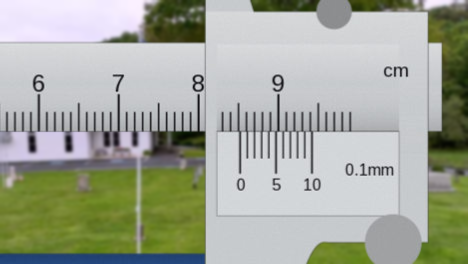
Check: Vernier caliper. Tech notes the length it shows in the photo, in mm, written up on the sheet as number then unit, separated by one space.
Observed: 85.2 mm
